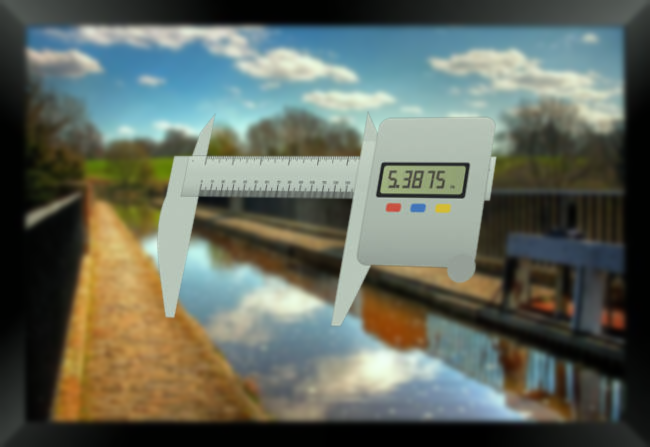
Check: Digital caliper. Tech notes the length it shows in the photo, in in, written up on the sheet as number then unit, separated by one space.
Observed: 5.3875 in
